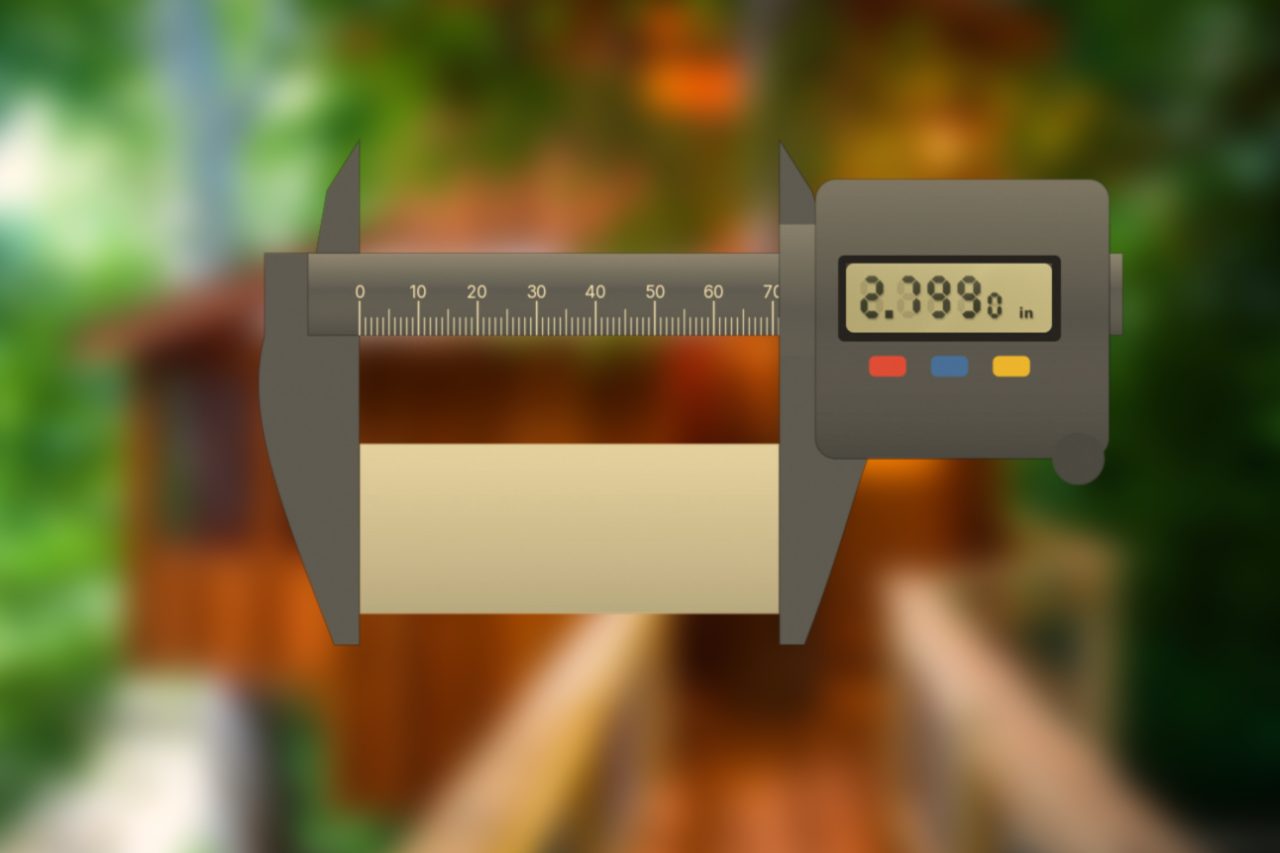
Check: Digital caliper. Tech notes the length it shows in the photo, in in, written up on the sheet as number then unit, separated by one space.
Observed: 2.7990 in
